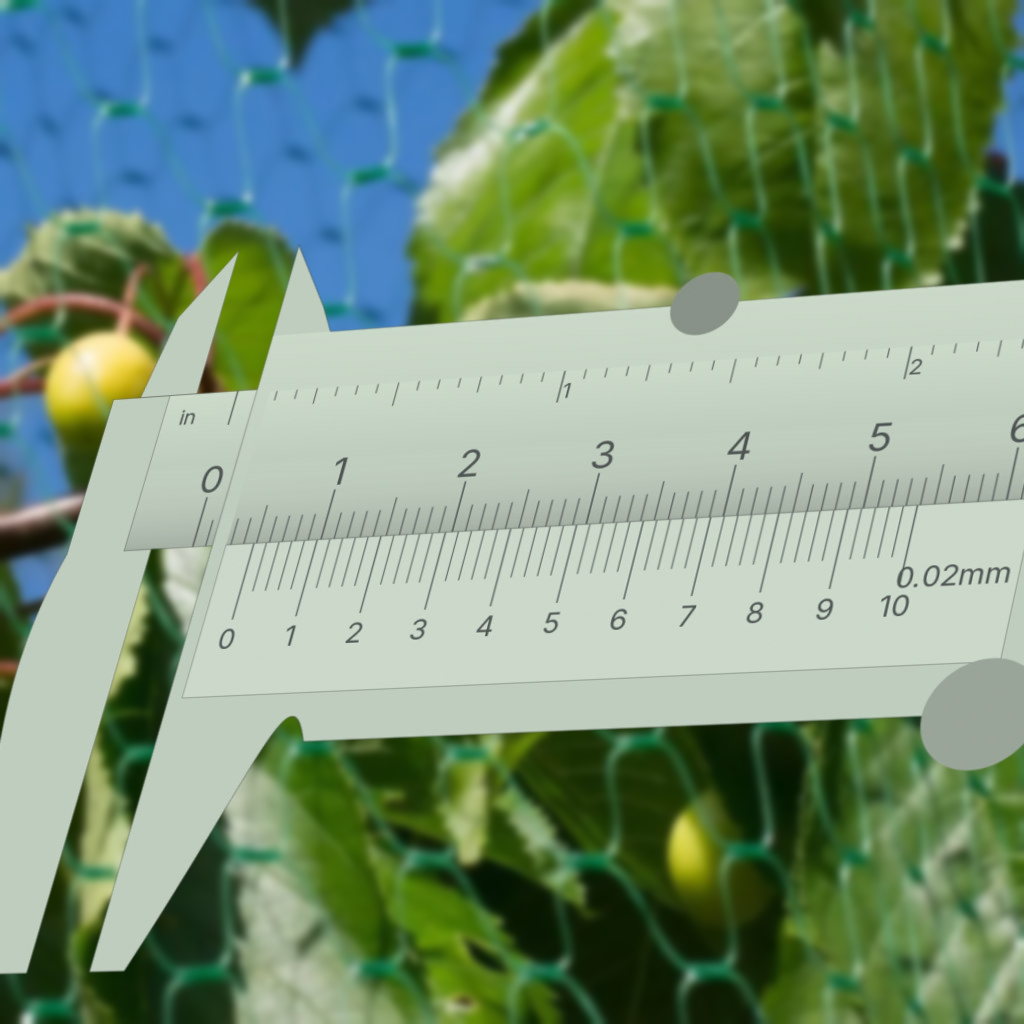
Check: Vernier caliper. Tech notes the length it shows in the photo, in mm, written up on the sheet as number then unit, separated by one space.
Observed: 4.8 mm
